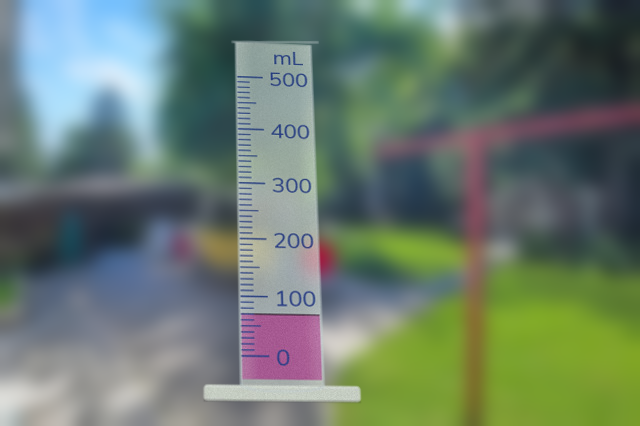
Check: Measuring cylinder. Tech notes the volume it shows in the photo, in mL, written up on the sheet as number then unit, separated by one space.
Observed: 70 mL
